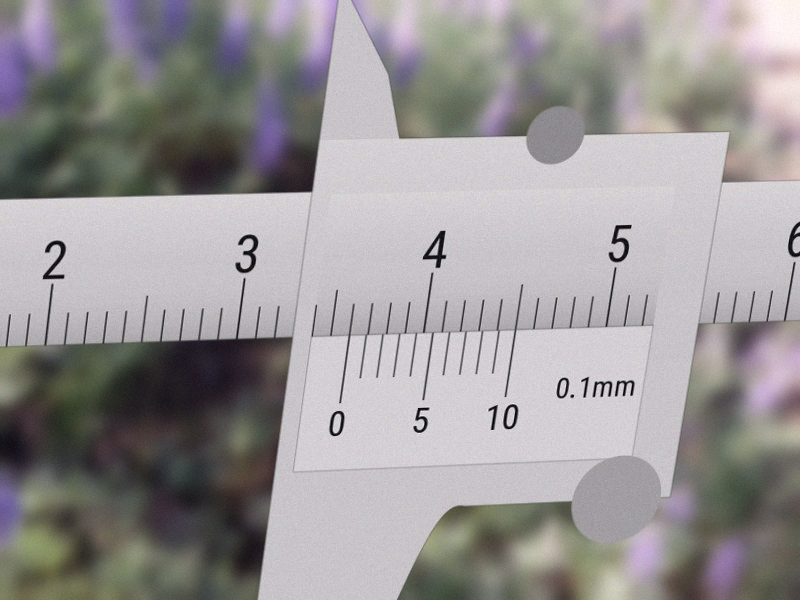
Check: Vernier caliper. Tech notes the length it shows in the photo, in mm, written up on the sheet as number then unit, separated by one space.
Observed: 36.0 mm
